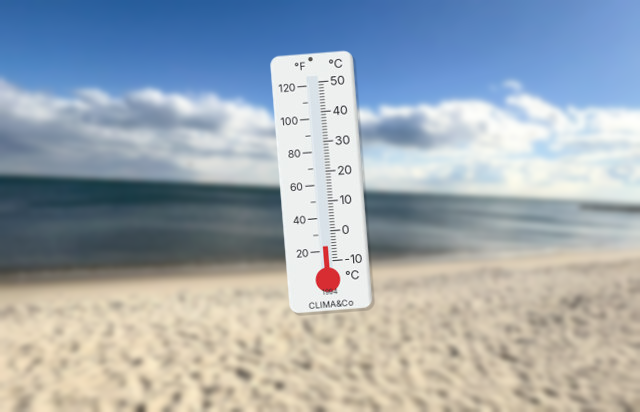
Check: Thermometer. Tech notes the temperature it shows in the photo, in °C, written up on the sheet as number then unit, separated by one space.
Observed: -5 °C
